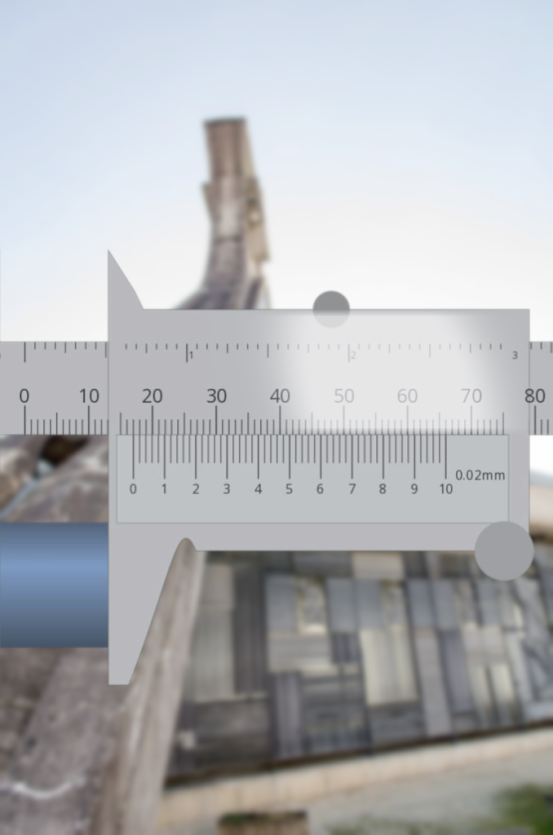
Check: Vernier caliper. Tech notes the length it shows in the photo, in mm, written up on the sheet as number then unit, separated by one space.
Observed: 17.0 mm
